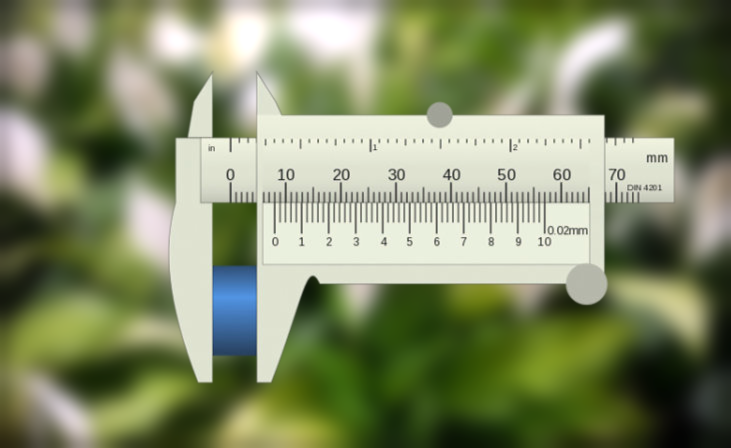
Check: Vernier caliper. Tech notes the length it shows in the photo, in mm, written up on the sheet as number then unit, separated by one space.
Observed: 8.0 mm
